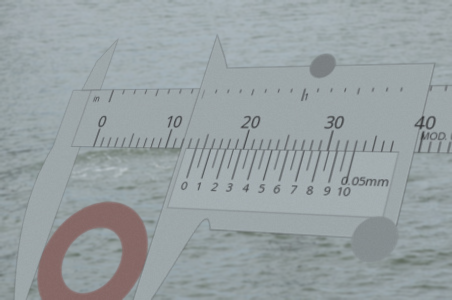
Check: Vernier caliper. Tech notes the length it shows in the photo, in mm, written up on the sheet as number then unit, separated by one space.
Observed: 14.0 mm
